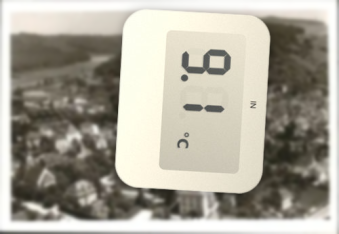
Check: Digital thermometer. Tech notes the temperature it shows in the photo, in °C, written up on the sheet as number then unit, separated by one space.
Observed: 9.1 °C
